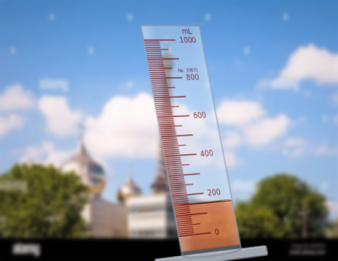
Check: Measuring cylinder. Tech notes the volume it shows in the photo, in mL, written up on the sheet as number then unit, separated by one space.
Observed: 150 mL
